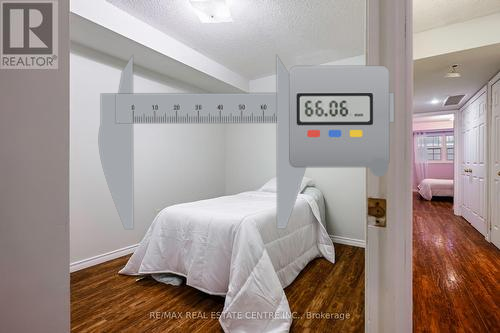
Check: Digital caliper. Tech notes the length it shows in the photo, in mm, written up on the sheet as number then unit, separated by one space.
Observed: 66.06 mm
